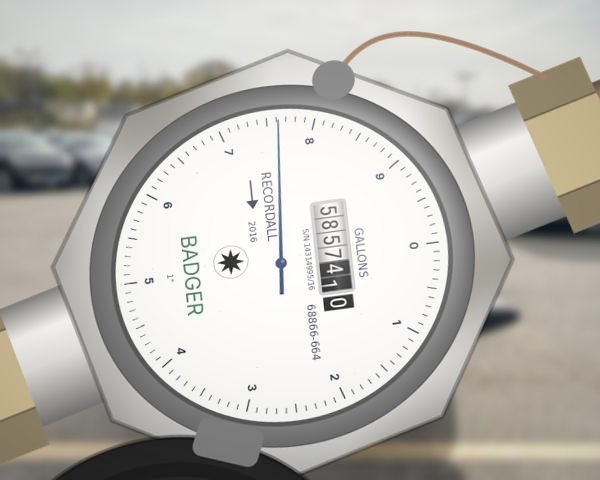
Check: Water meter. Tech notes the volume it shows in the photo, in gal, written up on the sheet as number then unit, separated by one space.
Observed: 5857407.6 gal
